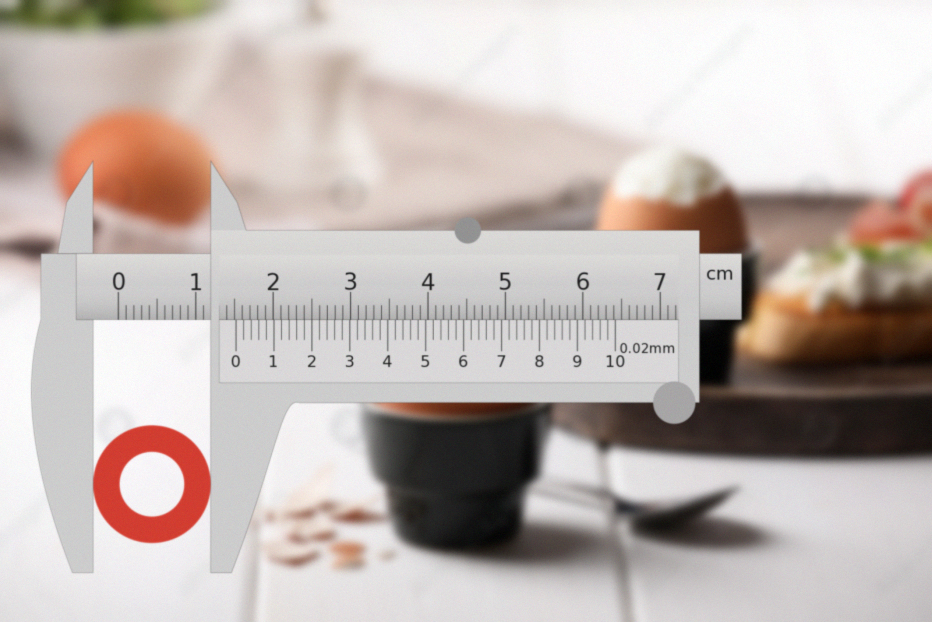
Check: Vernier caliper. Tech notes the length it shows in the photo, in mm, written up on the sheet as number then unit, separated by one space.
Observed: 15.2 mm
